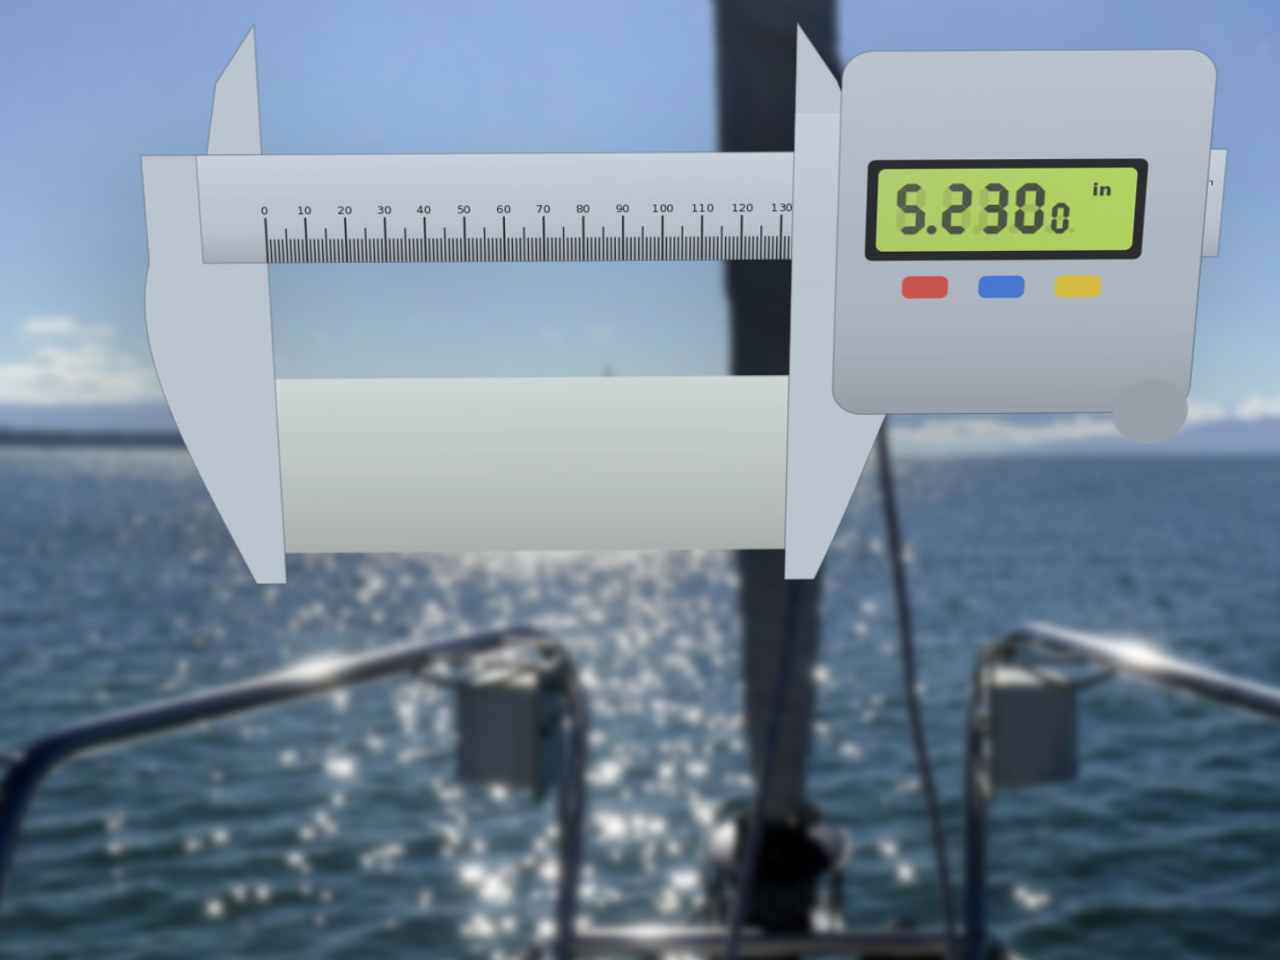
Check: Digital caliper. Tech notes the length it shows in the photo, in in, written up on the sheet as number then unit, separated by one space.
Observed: 5.2300 in
